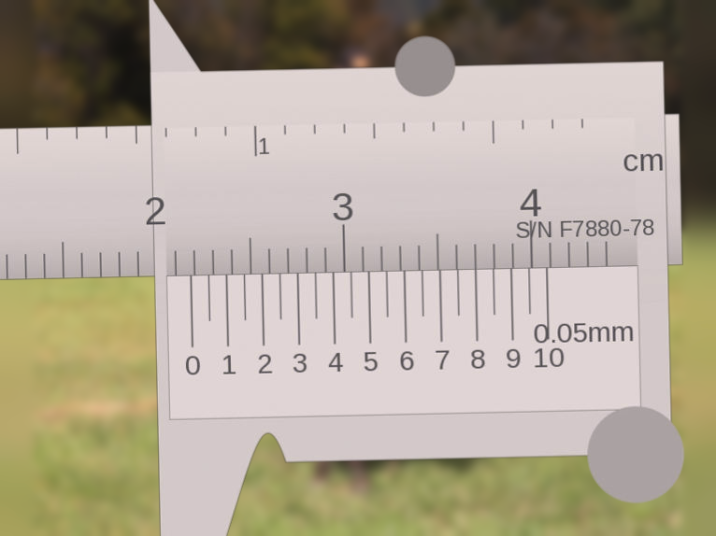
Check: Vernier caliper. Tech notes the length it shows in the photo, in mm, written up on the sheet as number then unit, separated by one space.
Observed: 21.8 mm
